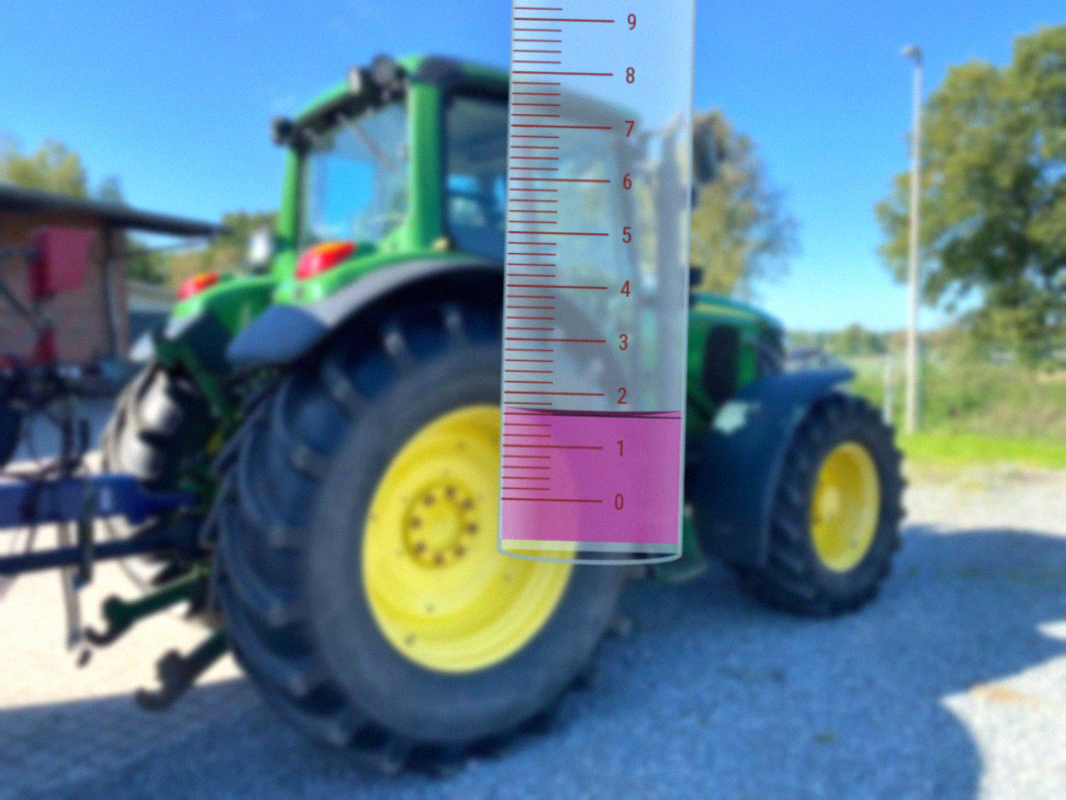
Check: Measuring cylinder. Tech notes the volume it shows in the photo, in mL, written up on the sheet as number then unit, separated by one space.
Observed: 1.6 mL
